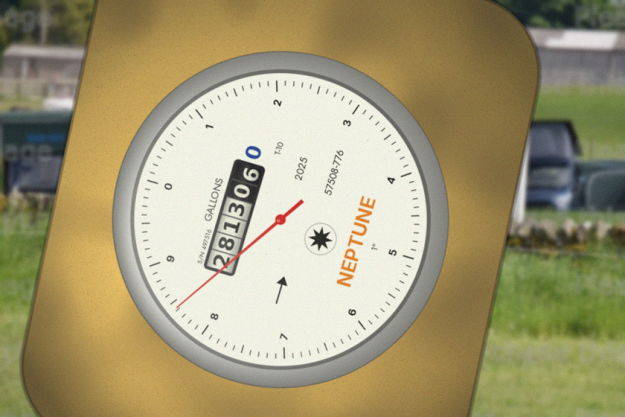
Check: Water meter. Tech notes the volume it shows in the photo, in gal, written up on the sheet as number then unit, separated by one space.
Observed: 2813058.4 gal
